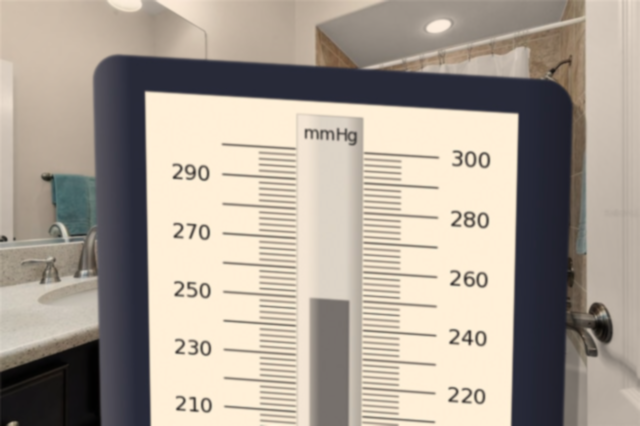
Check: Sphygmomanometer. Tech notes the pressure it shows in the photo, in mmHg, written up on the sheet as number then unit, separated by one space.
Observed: 250 mmHg
